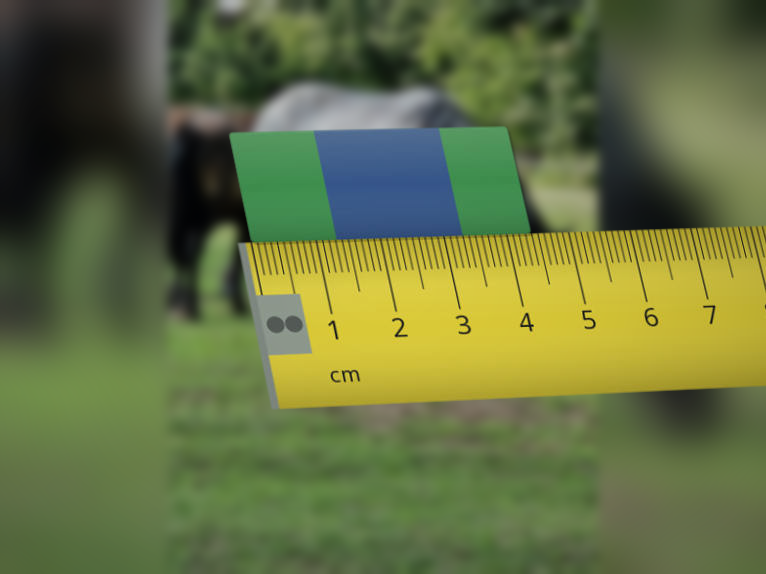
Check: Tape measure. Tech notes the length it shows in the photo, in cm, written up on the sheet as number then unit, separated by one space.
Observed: 4.4 cm
